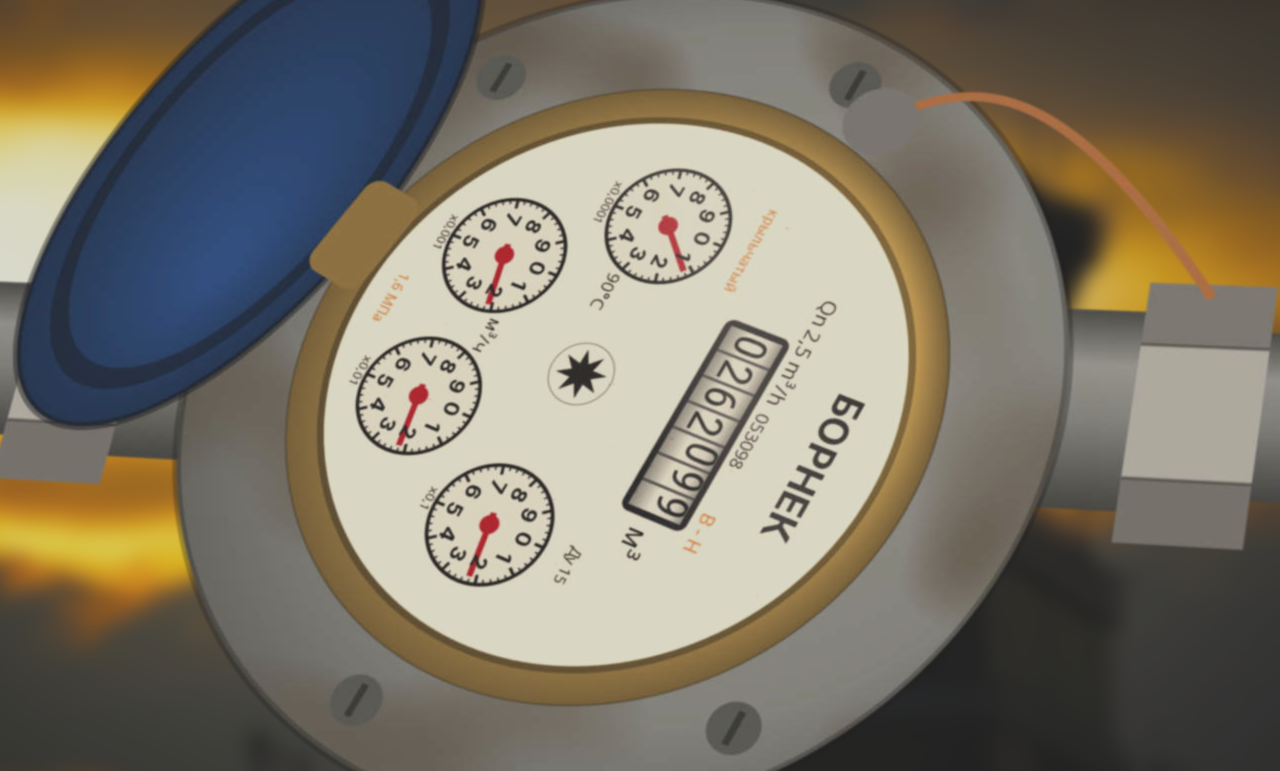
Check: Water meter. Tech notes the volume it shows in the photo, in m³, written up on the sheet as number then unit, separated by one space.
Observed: 262099.2221 m³
